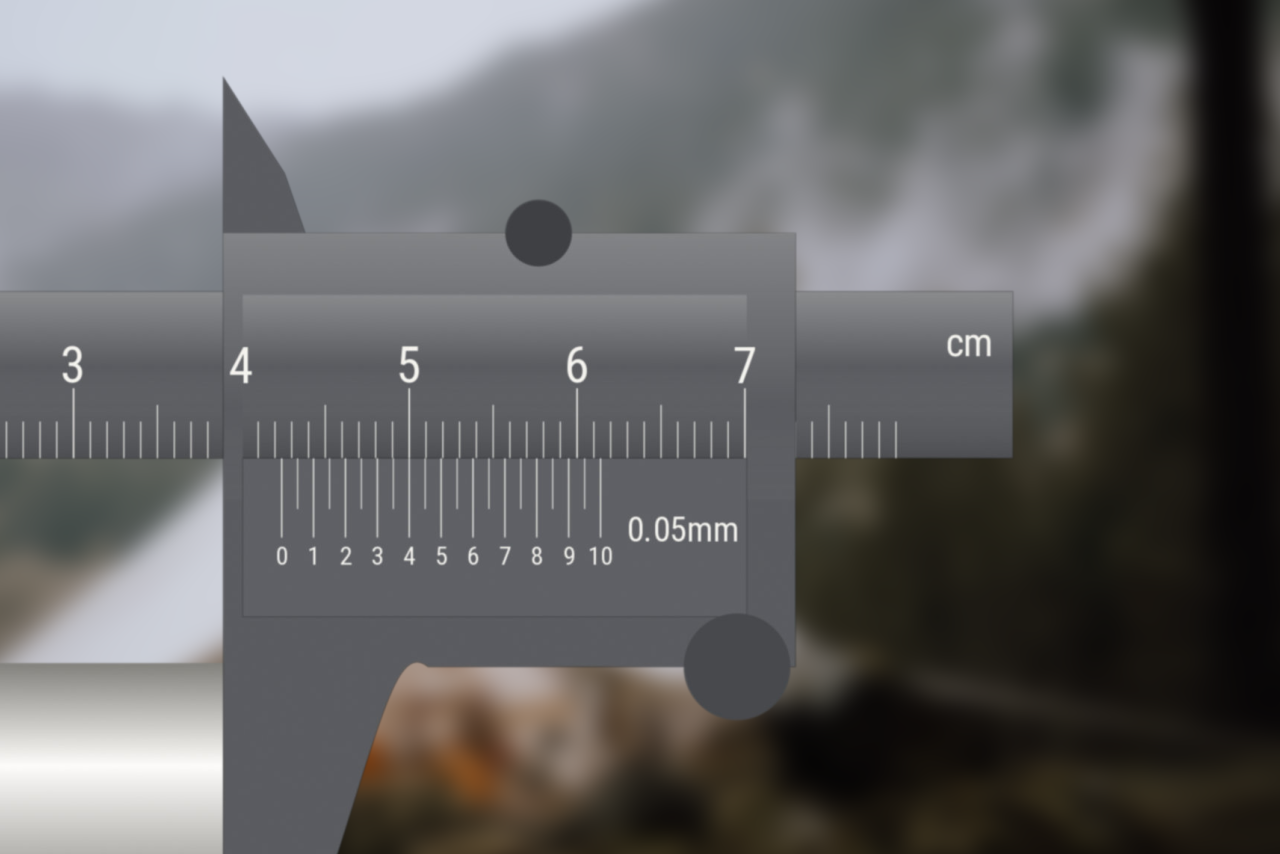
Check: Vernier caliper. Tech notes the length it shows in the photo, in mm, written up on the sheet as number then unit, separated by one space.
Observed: 42.4 mm
